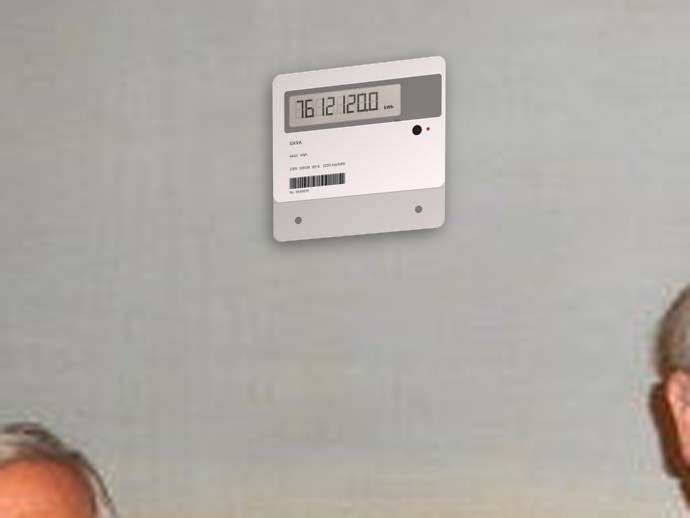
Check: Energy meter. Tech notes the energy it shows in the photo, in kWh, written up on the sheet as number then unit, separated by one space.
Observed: 7612120.0 kWh
